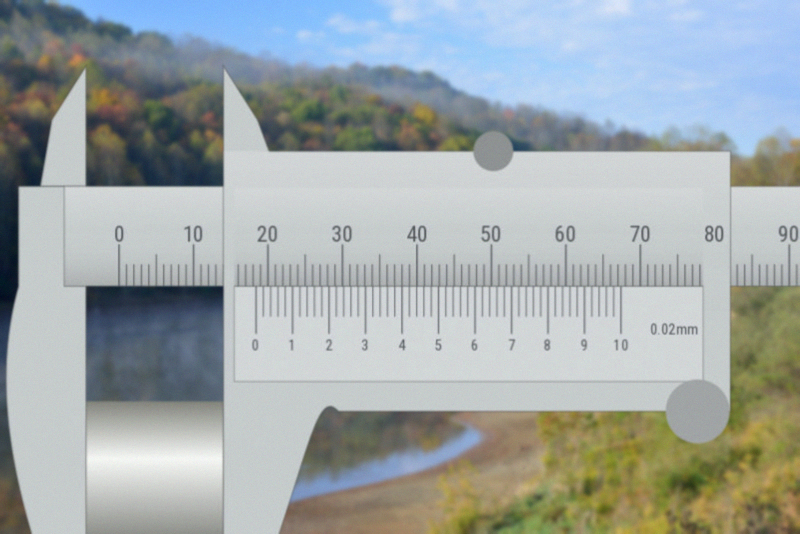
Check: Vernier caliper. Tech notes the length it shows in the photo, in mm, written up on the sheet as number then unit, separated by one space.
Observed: 18.4 mm
